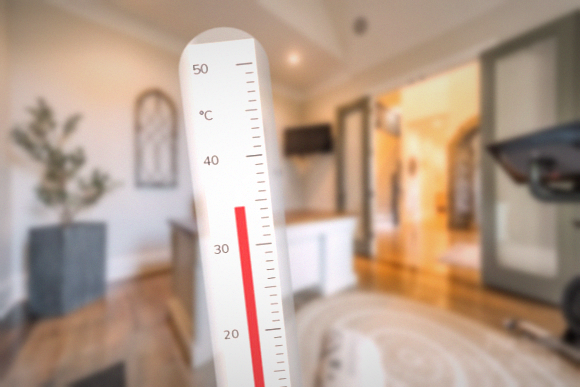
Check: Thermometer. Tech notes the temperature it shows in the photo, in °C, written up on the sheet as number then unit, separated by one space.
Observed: 34.5 °C
